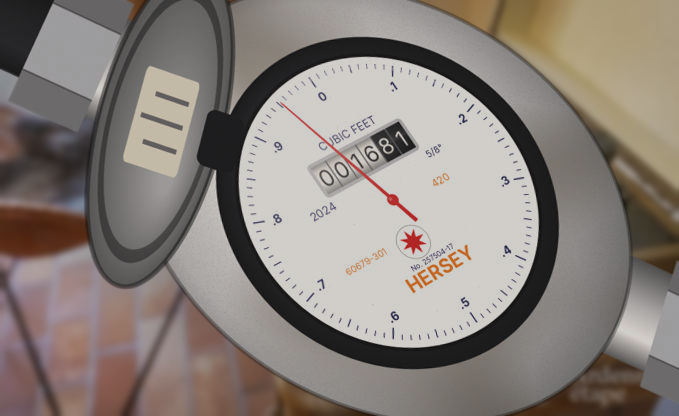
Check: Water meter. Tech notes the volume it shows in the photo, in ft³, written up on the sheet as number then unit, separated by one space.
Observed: 1680.95 ft³
